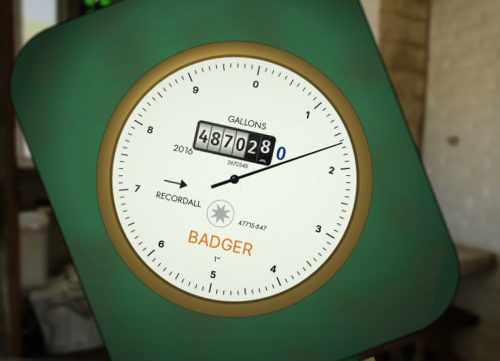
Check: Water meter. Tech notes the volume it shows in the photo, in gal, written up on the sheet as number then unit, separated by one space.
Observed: 4870281.6 gal
